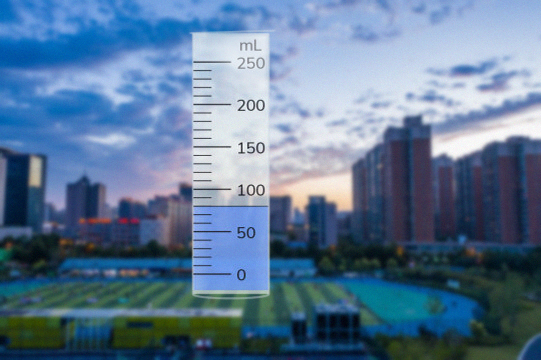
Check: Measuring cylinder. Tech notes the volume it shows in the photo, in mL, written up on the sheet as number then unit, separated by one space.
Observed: 80 mL
